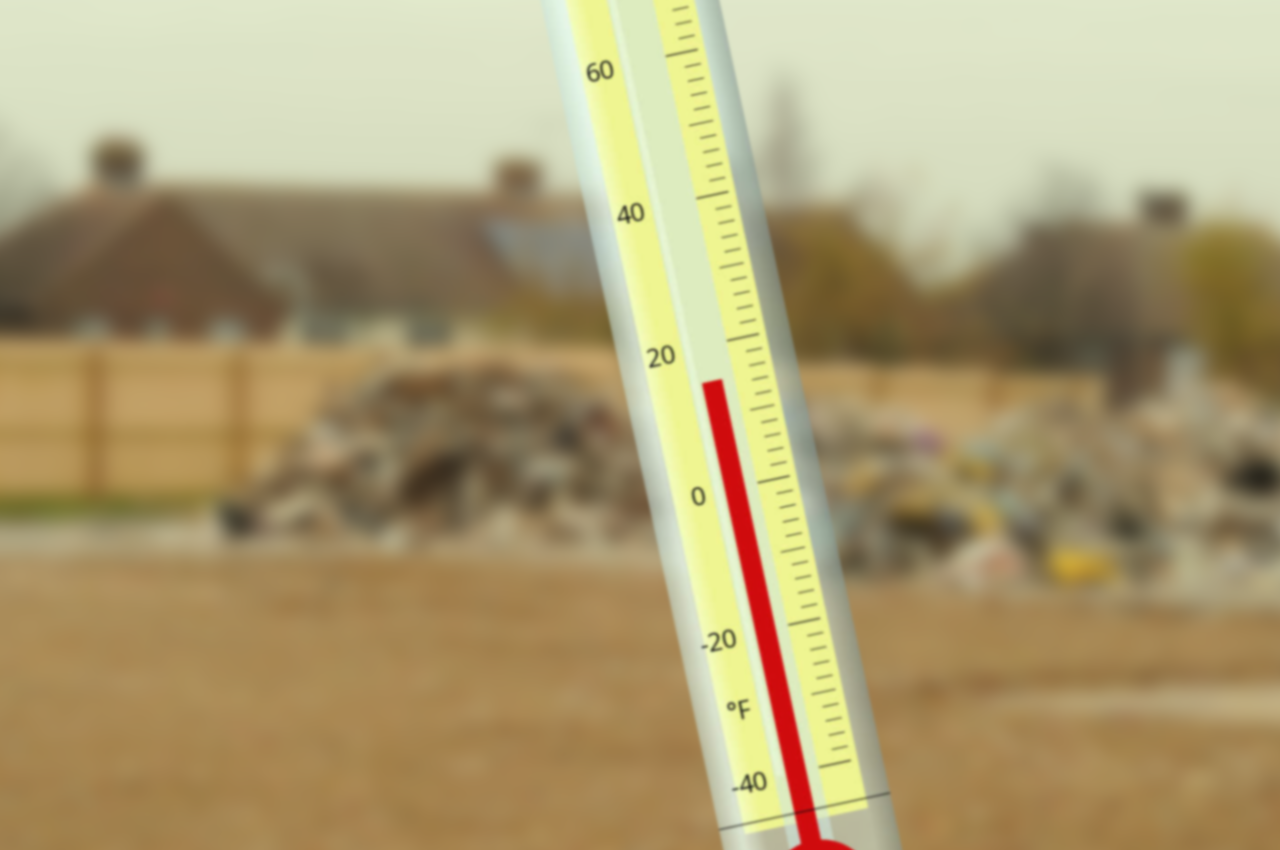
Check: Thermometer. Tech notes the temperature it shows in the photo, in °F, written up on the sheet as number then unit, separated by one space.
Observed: 15 °F
